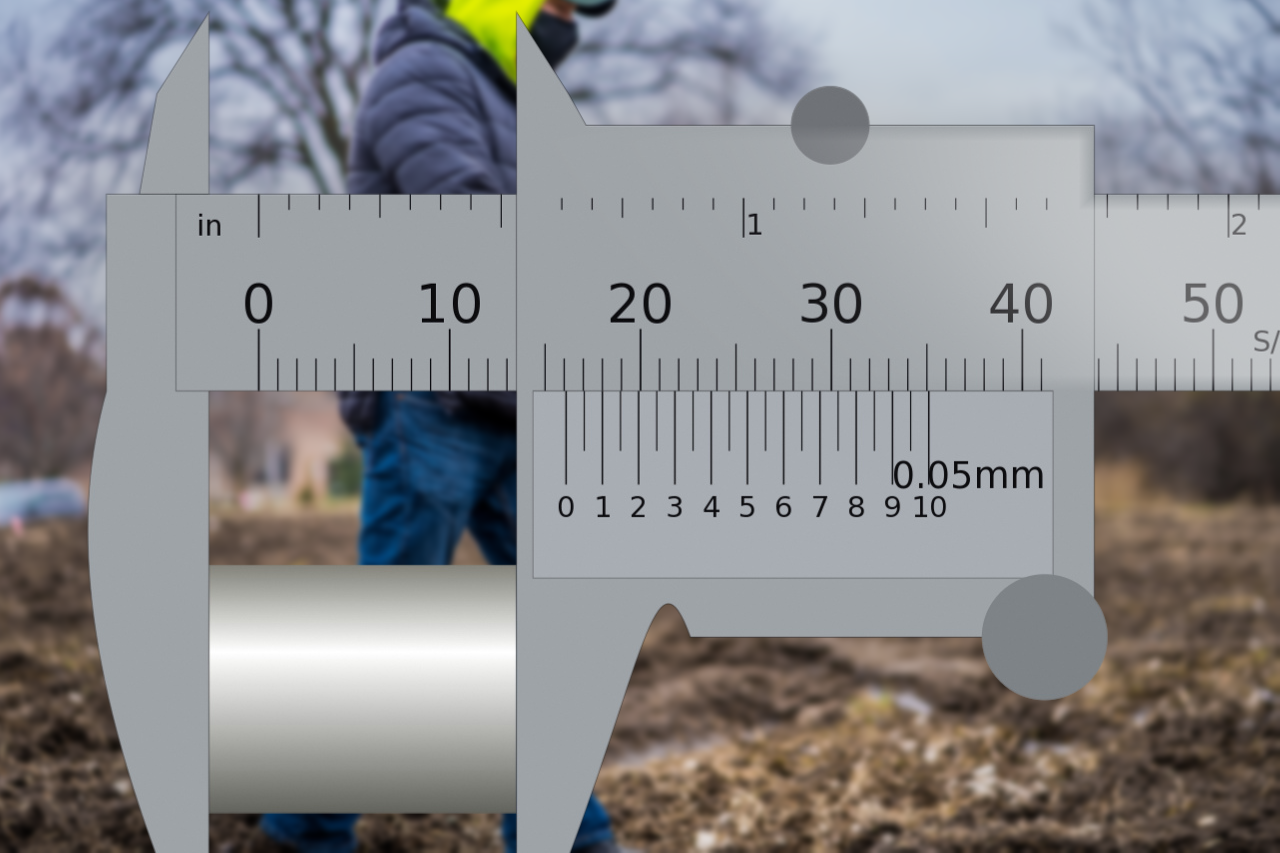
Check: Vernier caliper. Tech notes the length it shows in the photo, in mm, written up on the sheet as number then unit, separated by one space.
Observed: 16.1 mm
